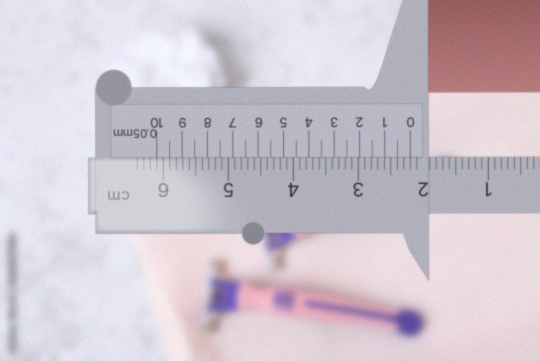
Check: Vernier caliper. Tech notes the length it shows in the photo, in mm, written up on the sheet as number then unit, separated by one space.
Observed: 22.0 mm
